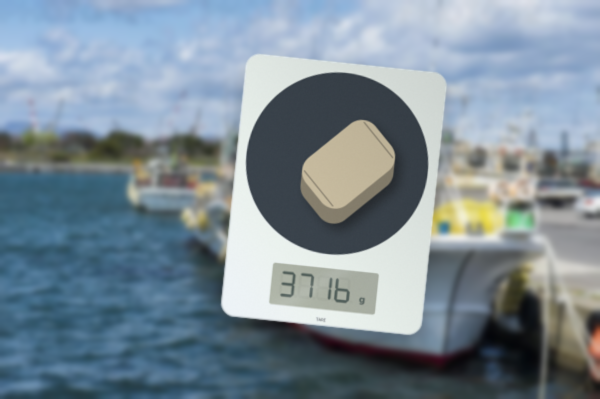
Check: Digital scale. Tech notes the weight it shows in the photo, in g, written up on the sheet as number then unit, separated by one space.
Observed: 3716 g
